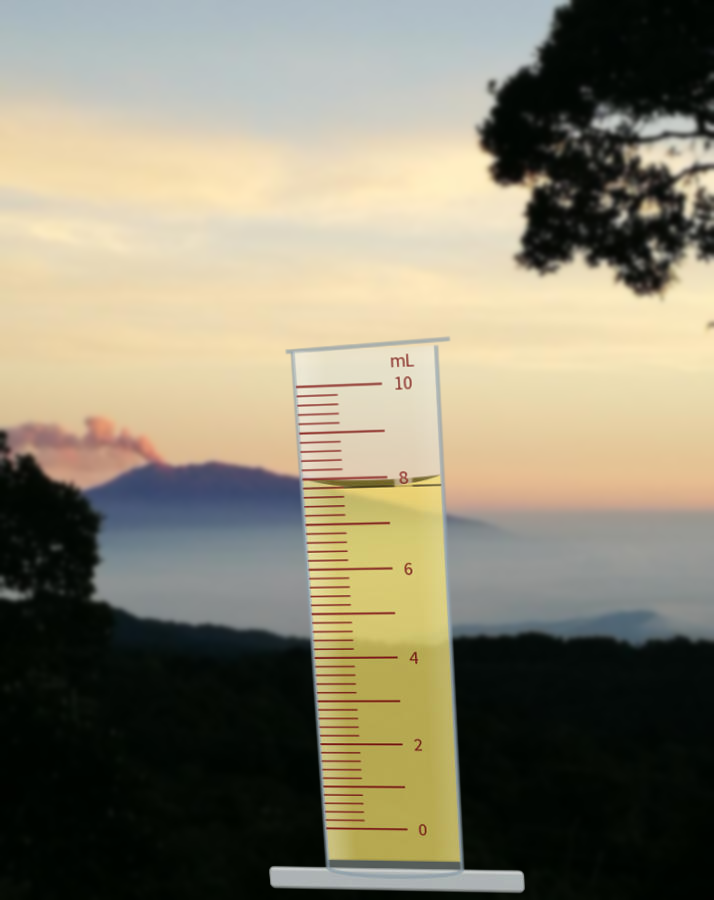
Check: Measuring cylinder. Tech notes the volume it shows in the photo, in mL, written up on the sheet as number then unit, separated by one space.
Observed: 7.8 mL
